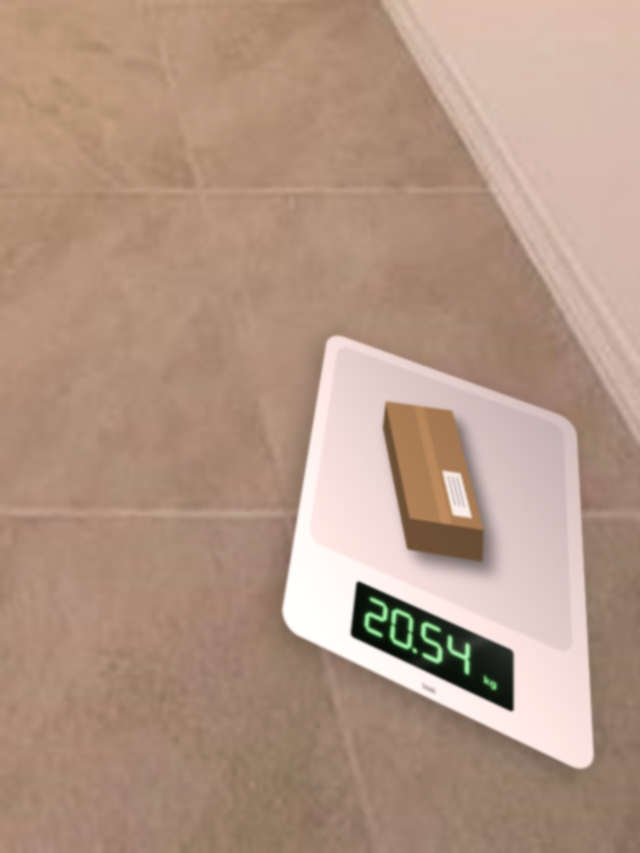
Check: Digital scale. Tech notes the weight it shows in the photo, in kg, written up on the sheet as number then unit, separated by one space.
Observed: 20.54 kg
